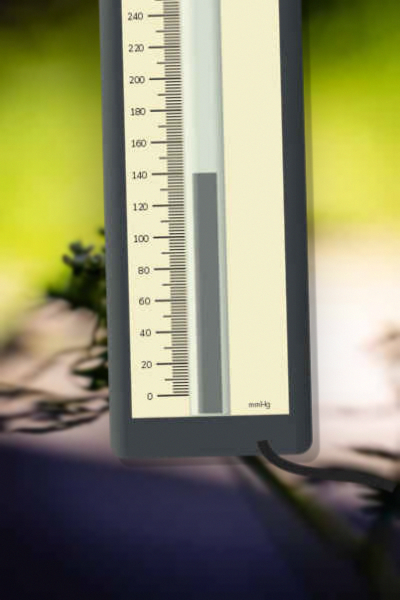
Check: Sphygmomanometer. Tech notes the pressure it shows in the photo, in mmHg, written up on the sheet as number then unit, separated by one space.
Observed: 140 mmHg
